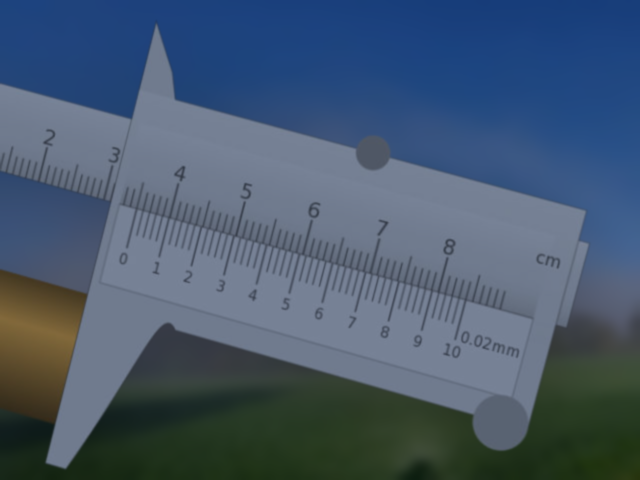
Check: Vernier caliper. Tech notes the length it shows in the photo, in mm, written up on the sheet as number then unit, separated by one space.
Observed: 35.0 mm
